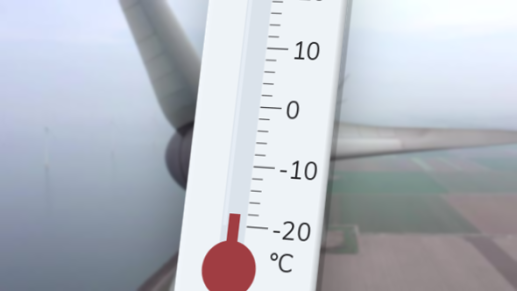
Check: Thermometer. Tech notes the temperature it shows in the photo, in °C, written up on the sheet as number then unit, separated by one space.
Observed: -18 °C
